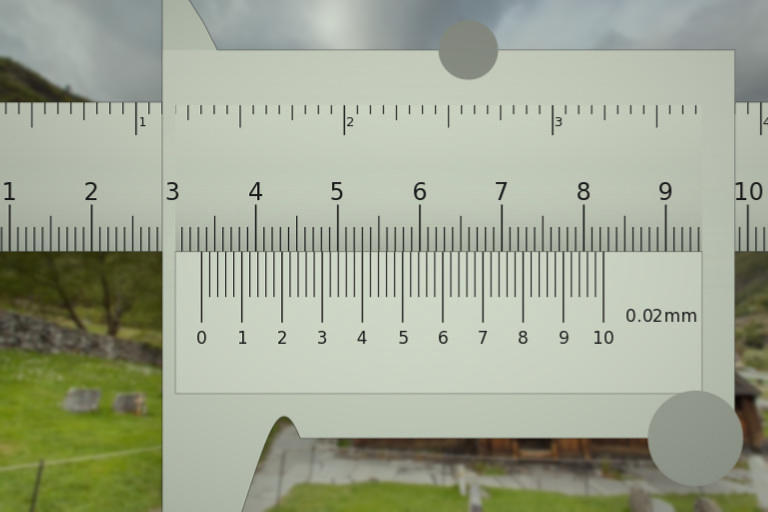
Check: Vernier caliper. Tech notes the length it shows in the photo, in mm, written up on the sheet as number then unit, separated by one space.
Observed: 33.4 mm
